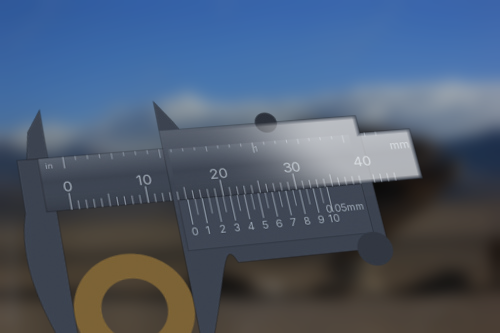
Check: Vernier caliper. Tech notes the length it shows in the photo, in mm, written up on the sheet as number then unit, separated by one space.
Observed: 15.2 mm
